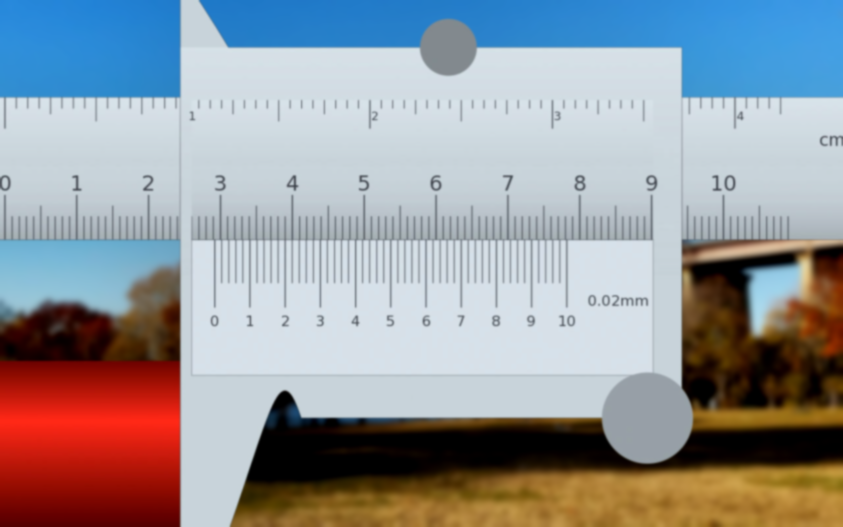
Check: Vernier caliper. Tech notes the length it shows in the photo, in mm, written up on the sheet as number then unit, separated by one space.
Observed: 29.2 mm
